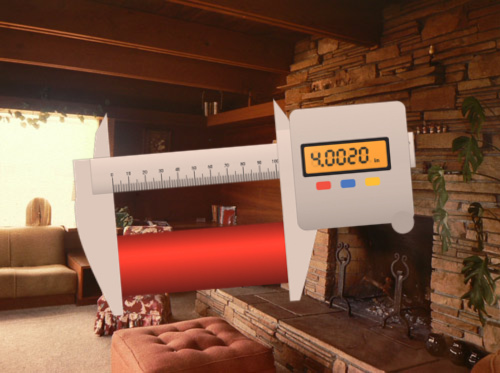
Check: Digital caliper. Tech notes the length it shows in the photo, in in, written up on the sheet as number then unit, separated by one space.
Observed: 4.0020 in
